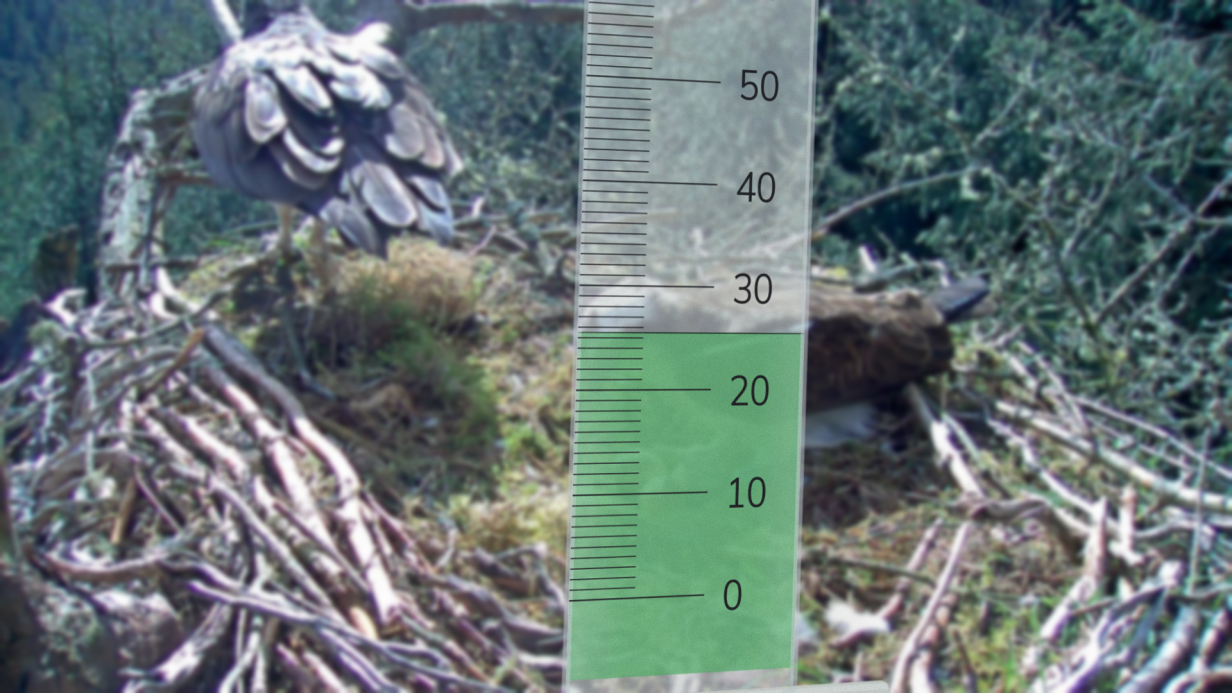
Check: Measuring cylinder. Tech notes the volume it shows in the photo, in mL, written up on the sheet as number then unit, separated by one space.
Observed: 25.5 mL
